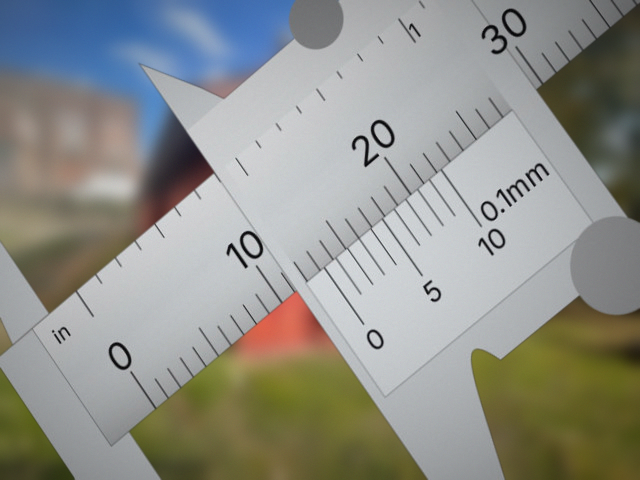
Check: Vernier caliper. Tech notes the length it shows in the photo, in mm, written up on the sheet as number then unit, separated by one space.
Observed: 13.3 mm
